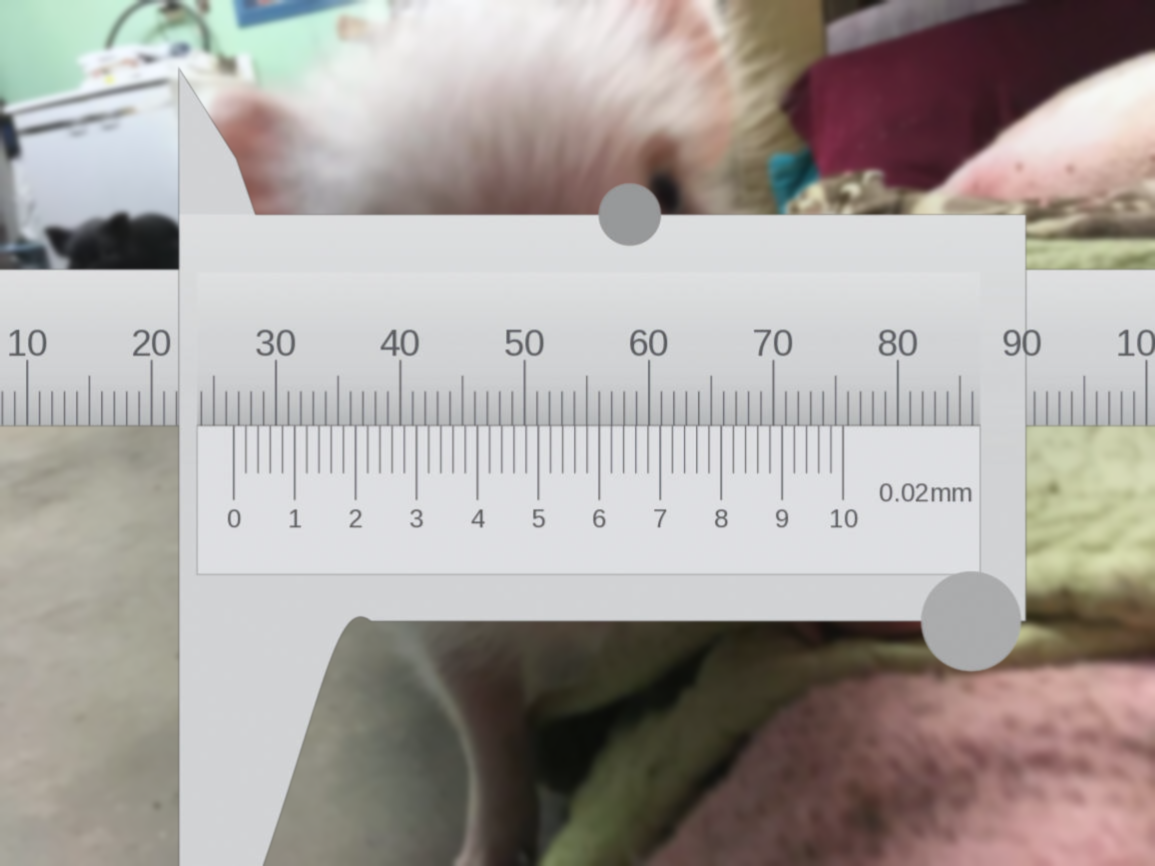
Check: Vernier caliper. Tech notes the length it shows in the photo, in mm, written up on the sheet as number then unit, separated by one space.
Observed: 26.6 mm
